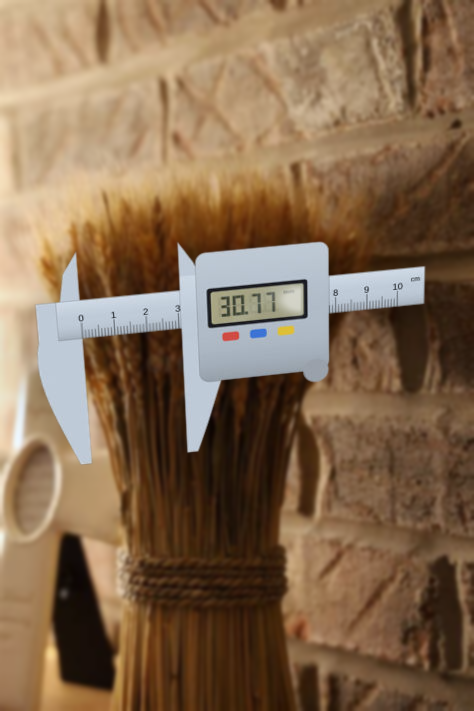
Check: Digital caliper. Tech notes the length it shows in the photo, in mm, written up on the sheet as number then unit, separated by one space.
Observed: 30.77 mm
